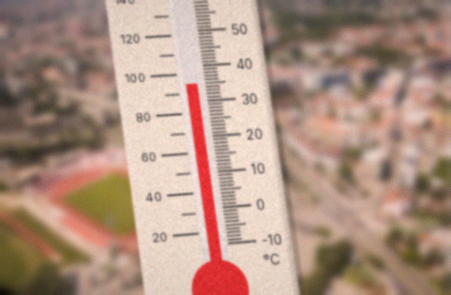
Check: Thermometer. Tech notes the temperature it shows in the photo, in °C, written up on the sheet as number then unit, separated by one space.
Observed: 35 °C
